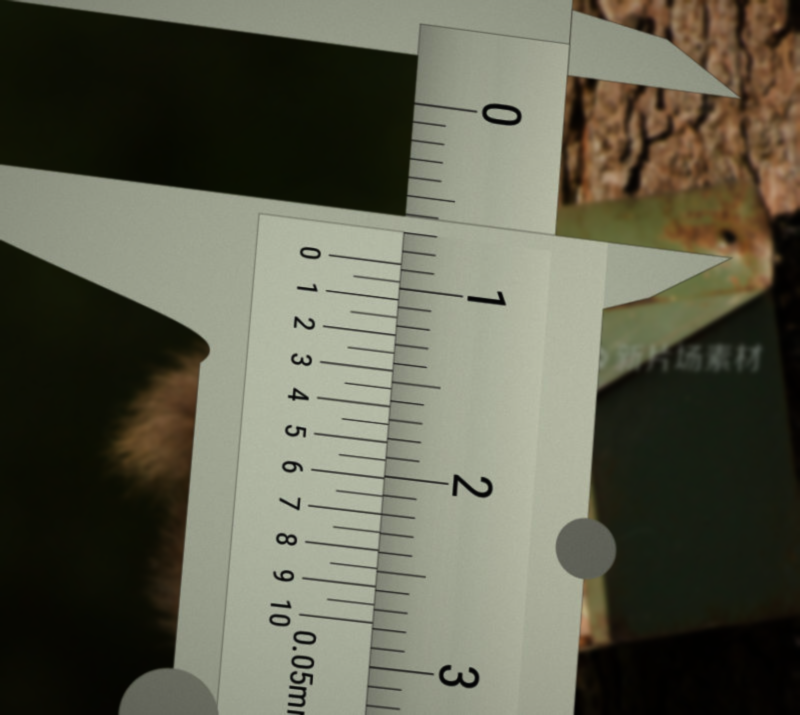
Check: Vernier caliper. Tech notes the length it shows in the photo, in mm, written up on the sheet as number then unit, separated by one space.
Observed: 8.7 mm
